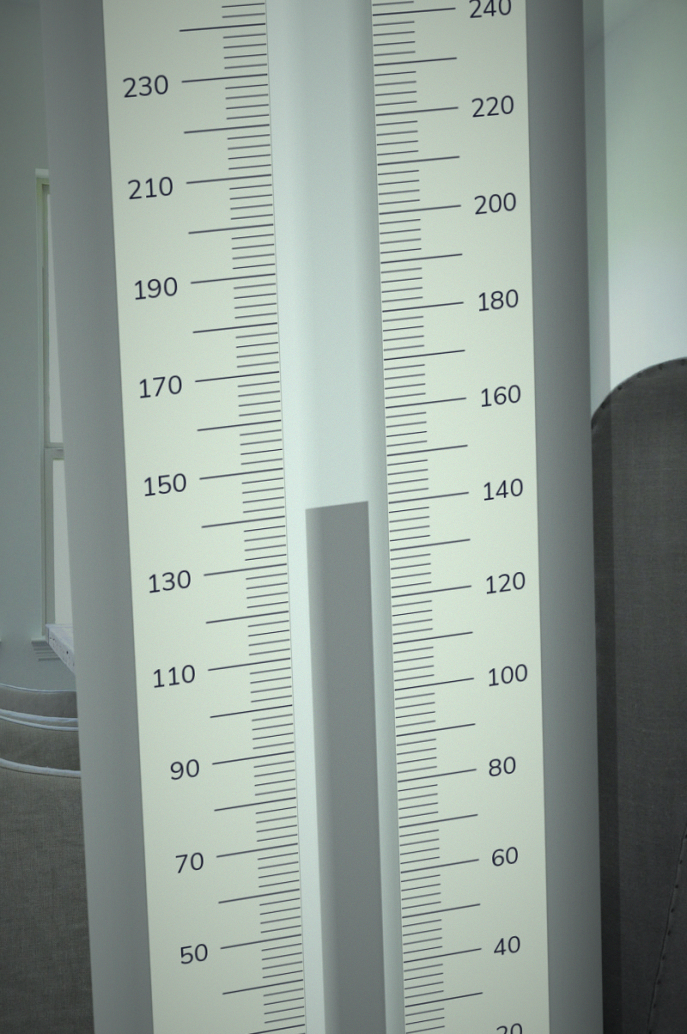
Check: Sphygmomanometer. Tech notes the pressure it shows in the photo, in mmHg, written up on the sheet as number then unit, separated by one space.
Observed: 141 mmHg
